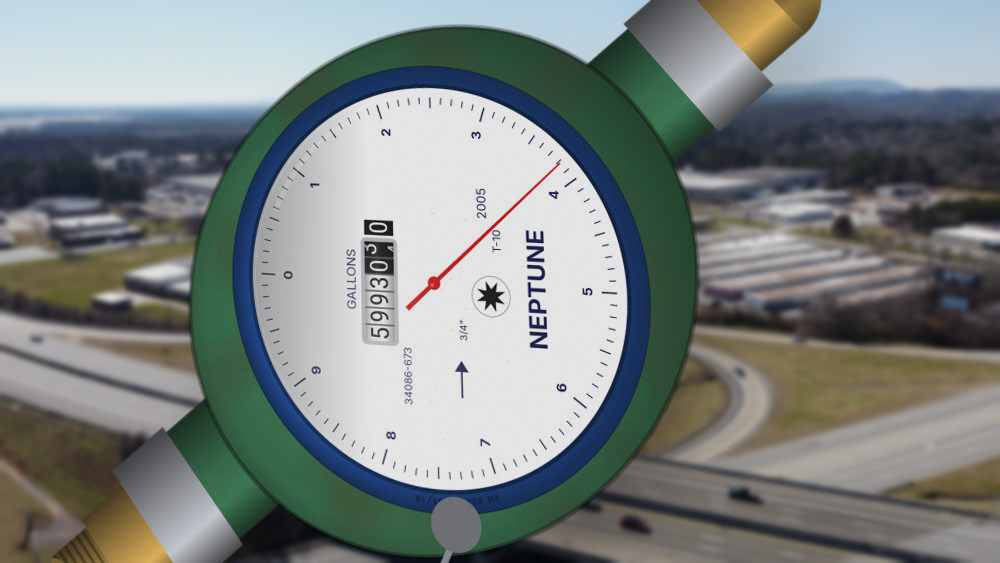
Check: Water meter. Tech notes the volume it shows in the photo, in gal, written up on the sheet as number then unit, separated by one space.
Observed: 5993033.8 gal
